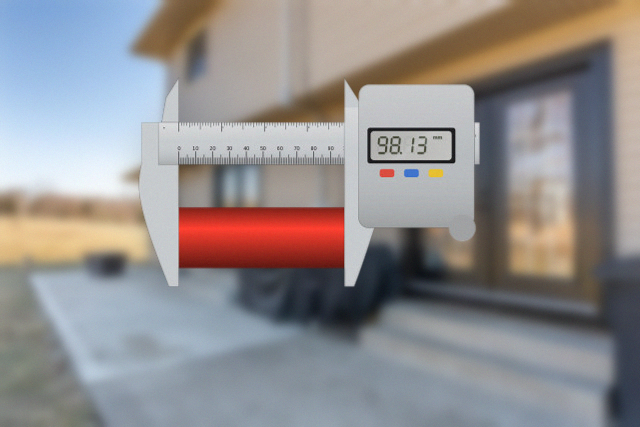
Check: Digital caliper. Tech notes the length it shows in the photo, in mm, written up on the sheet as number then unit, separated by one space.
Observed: 98.13 mm
